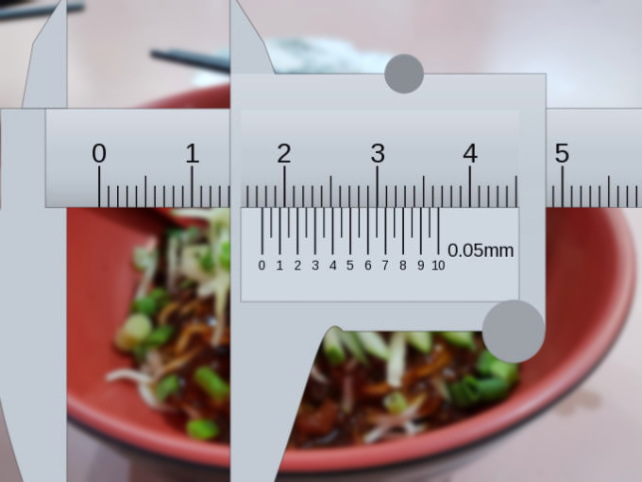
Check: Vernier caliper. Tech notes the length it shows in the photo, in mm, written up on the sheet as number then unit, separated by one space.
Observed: 17.6 mm
